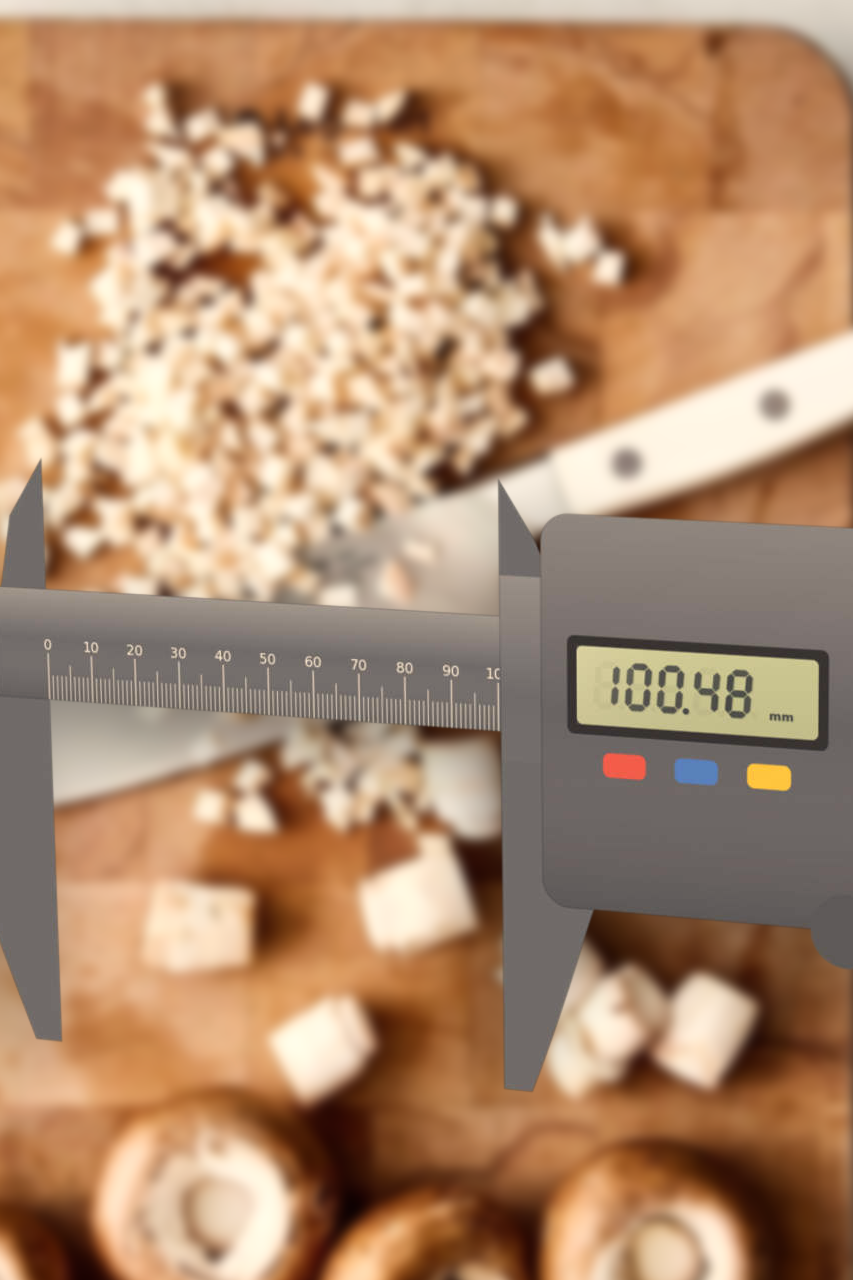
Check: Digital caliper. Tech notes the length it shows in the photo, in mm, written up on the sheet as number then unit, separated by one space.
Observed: 100.48 mm
